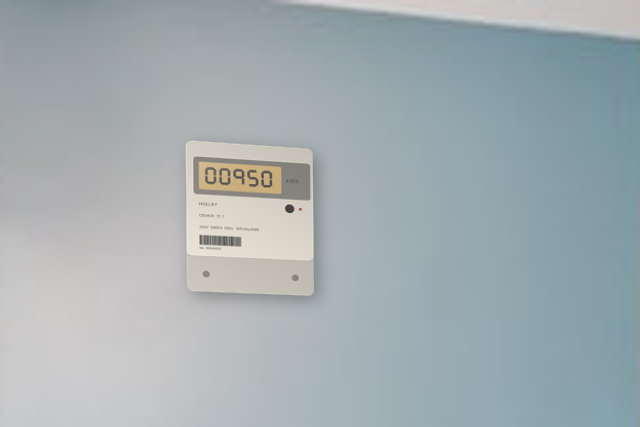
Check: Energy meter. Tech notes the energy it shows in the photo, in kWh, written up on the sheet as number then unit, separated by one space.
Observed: 950 kWh
